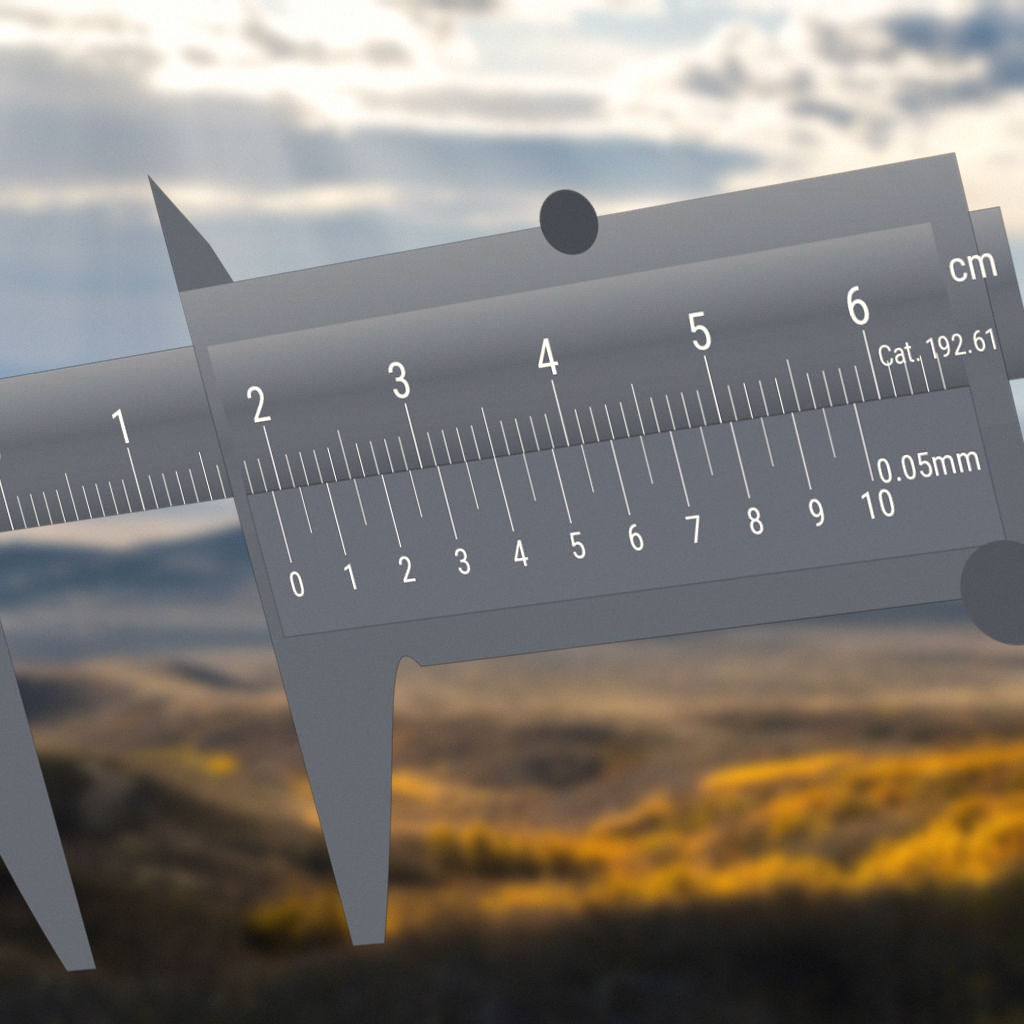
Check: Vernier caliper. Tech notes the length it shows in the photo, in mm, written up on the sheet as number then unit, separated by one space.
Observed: 19.4 mm
